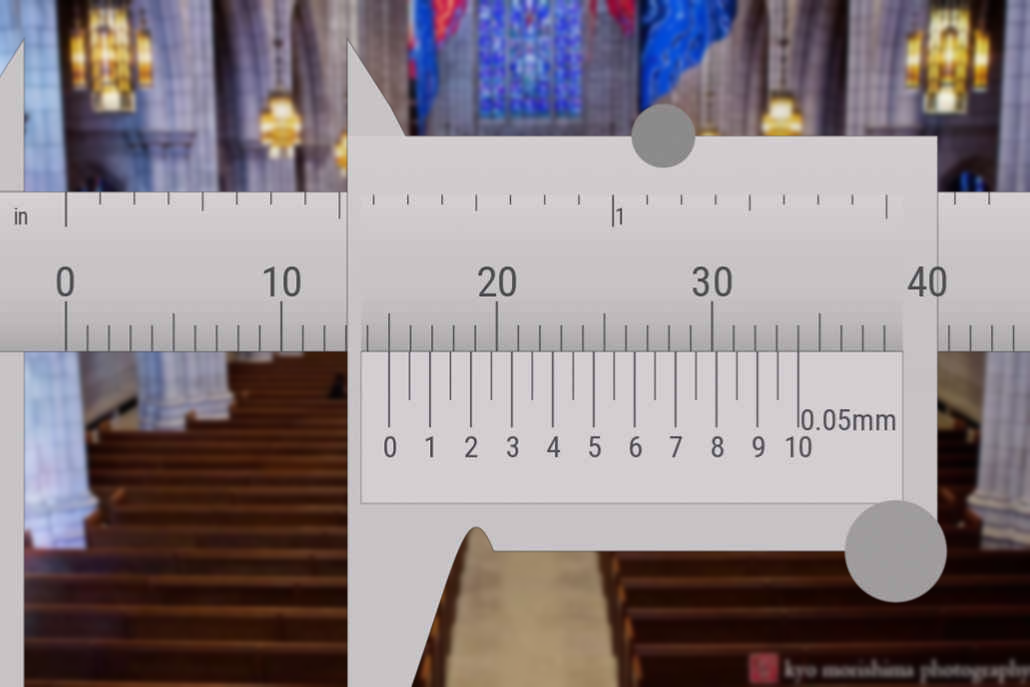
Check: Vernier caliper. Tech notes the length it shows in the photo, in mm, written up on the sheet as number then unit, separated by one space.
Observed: 15.0 mm
